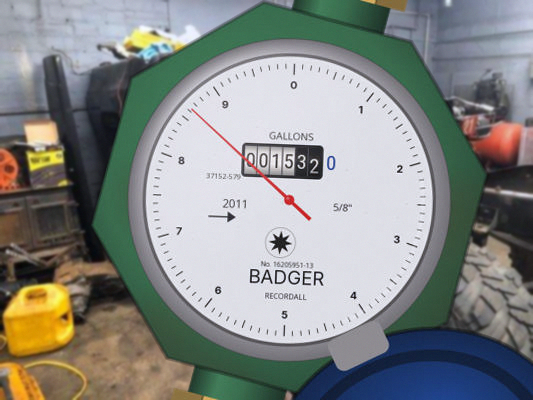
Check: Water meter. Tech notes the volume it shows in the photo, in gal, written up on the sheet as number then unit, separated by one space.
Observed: 15318.6 gal
